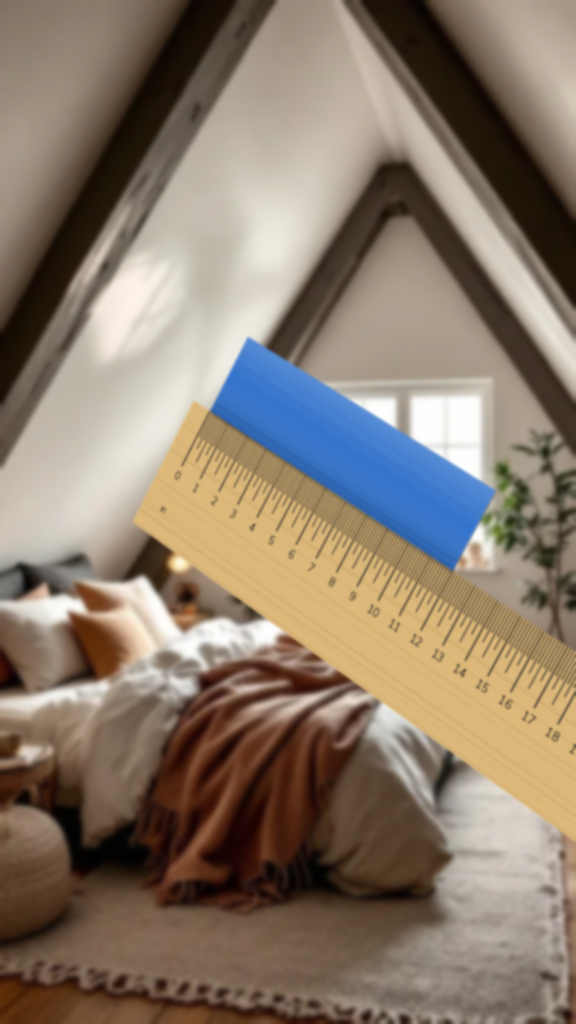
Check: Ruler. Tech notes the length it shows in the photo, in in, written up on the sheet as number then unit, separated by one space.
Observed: 12 in
